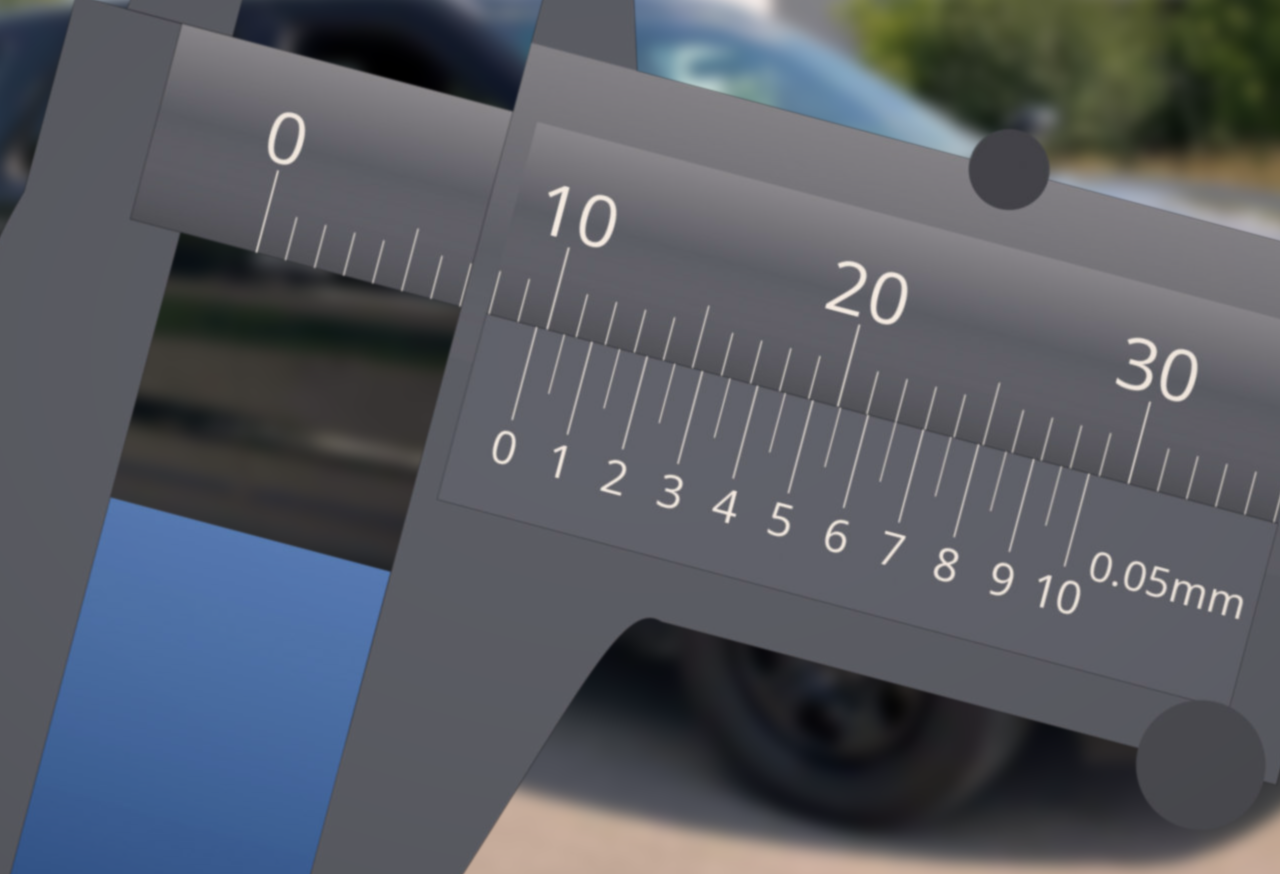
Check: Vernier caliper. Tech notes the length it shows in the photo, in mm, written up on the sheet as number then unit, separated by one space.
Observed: 9.65 mm
